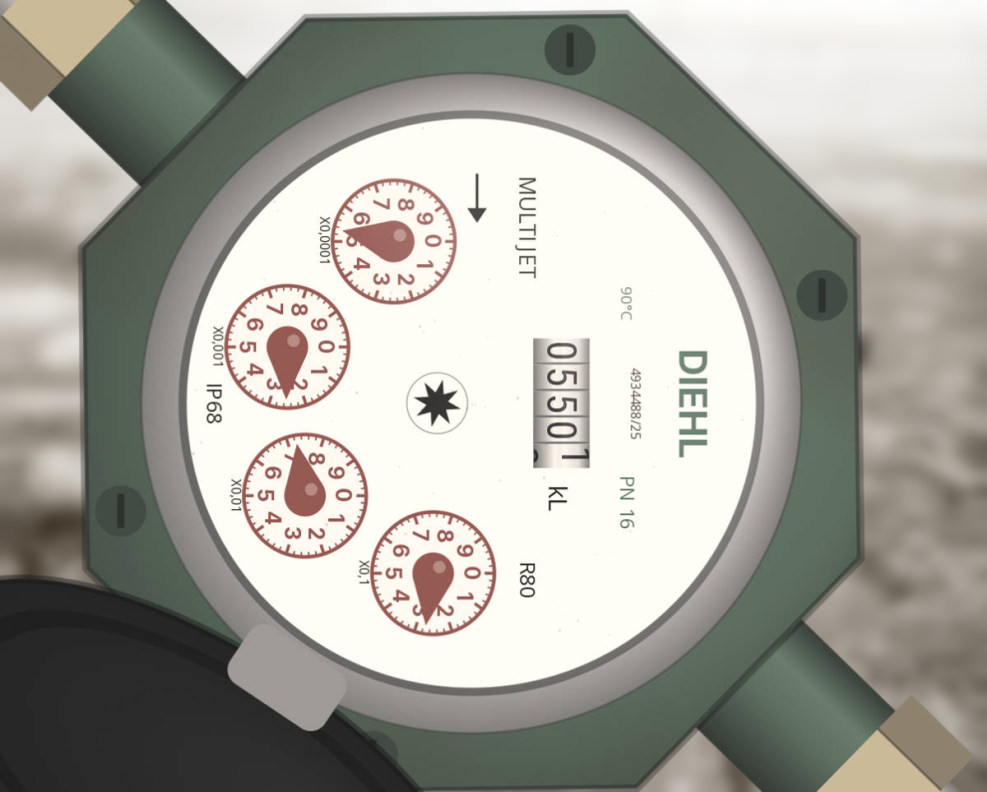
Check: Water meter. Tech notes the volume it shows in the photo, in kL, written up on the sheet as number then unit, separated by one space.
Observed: 5501.2725 kL
